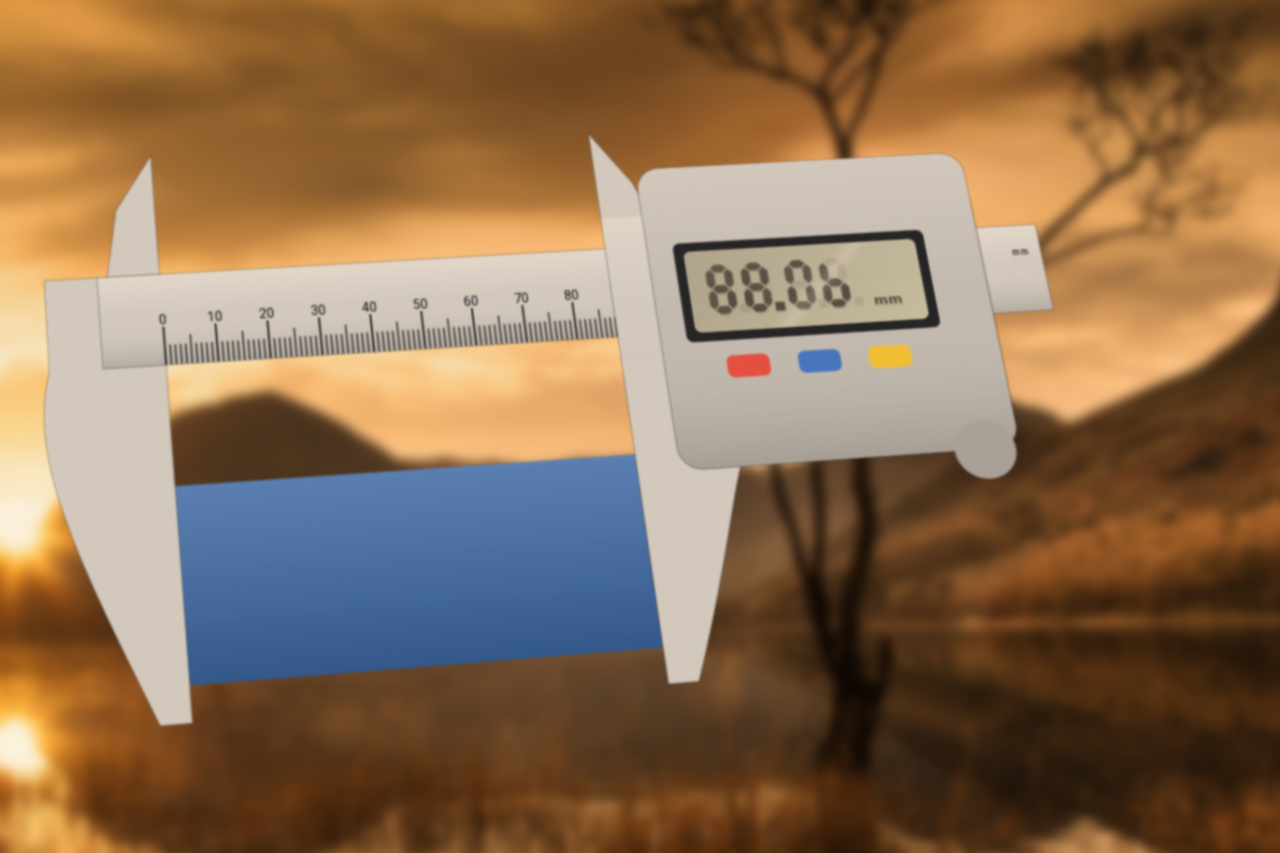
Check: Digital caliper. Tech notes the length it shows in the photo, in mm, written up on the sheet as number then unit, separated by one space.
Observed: 88.06 mm
